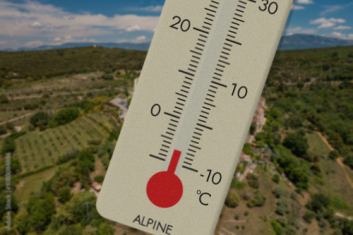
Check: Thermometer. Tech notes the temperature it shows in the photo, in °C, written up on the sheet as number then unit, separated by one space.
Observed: -7 °C
